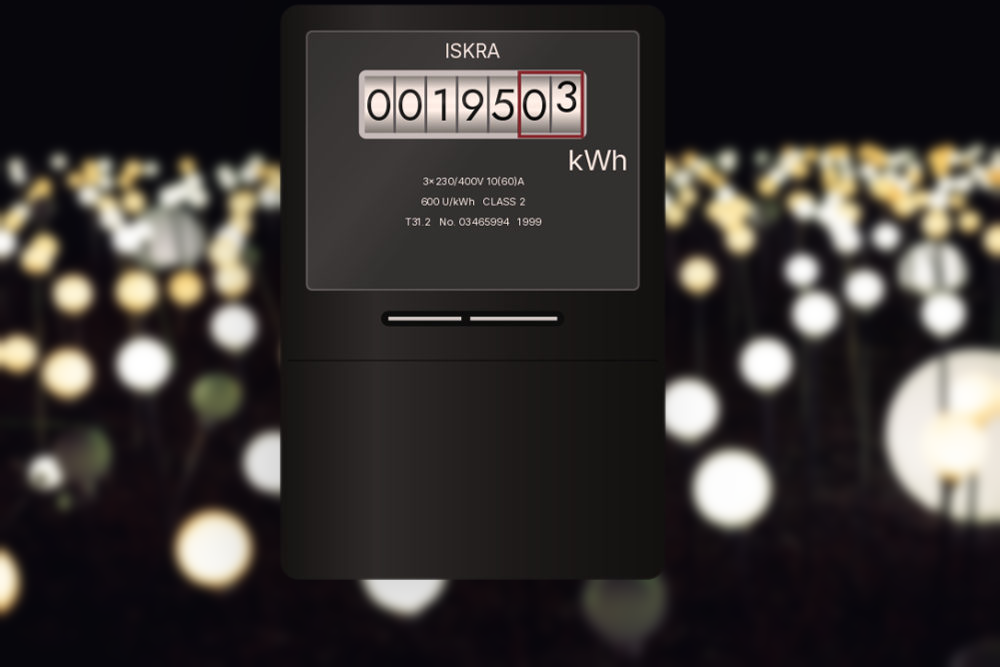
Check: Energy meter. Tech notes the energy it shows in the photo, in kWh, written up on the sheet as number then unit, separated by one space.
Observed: 195.03 kWh
